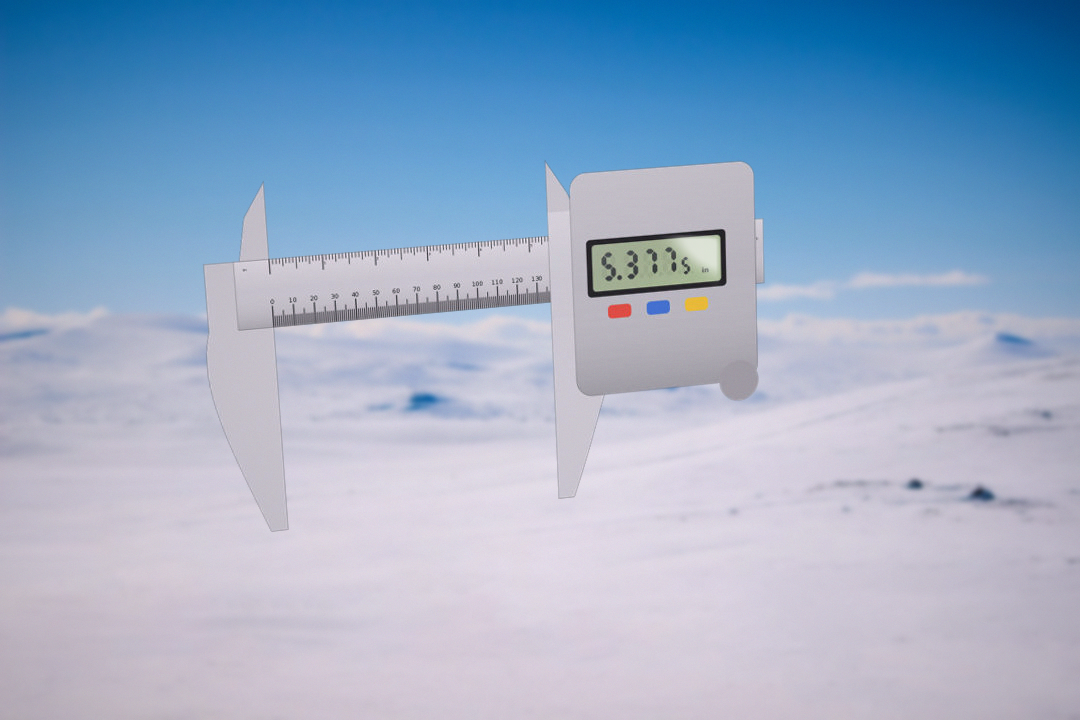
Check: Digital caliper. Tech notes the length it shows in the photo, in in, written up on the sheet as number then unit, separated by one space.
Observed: 5.3775 in
